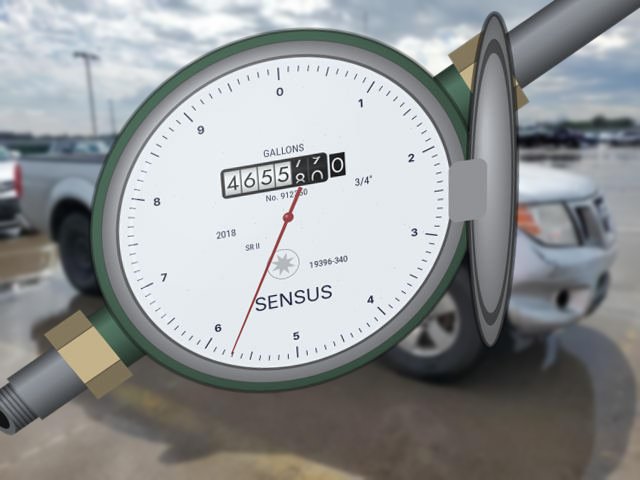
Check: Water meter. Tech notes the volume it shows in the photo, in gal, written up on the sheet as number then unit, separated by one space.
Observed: 4655795.7 gal
